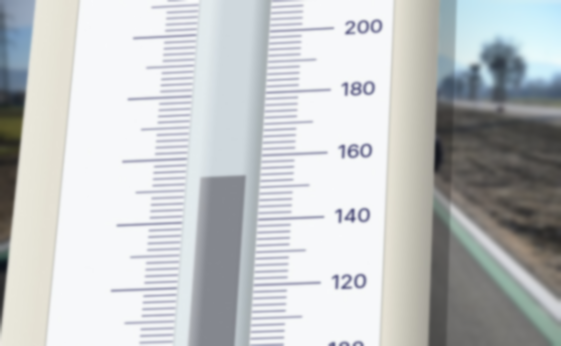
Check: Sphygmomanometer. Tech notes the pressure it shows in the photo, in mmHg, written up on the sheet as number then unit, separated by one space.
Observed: 154 mmHg
